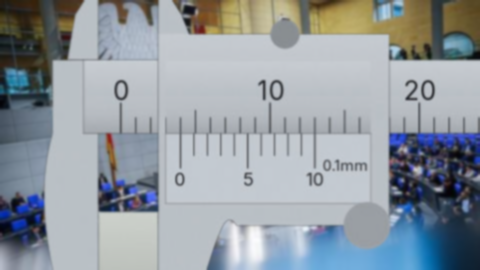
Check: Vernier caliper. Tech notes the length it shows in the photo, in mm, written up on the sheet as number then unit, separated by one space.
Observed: 4.0 mm
